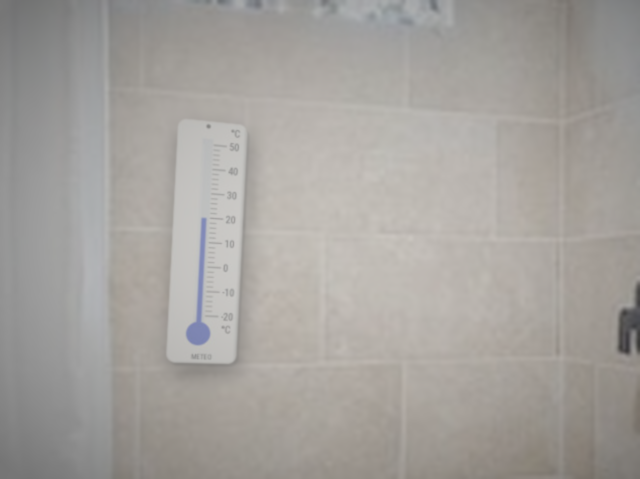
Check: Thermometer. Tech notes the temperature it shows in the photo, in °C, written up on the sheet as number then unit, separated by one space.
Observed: 20 °C
